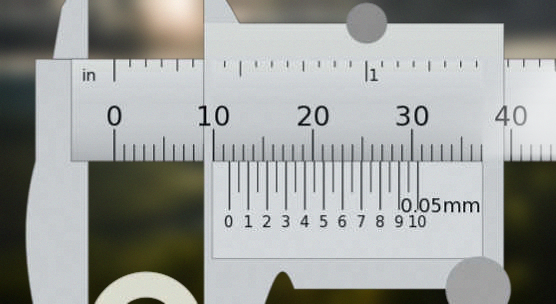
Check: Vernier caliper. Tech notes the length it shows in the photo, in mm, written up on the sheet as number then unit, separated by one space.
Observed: 11.6 mm
